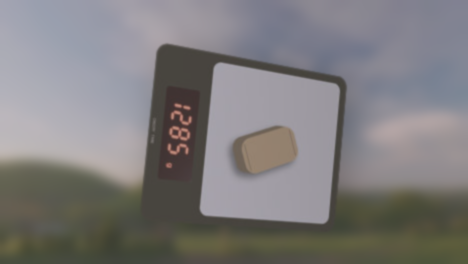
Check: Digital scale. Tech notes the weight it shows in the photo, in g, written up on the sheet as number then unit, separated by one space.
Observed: 1285 g
